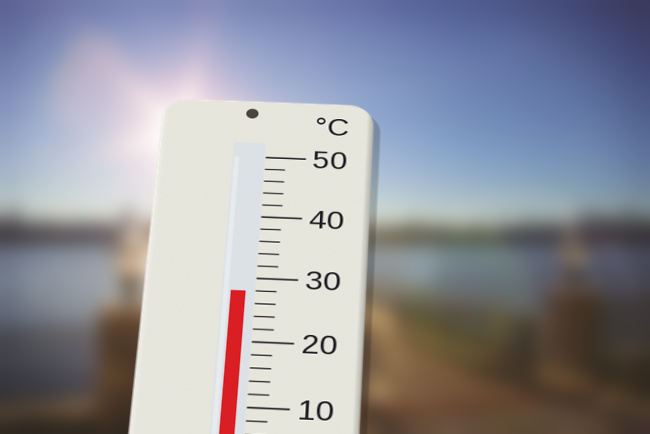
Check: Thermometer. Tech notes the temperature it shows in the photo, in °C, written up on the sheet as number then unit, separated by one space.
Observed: 28 °C
